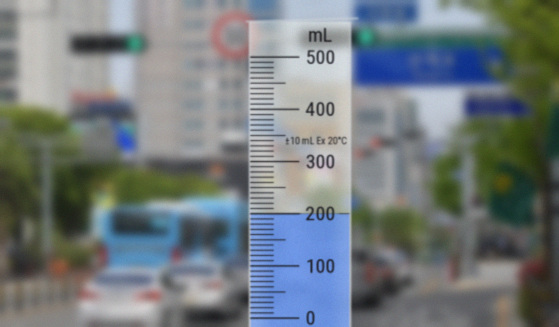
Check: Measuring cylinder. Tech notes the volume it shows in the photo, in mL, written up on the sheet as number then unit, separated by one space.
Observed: 200 mL
